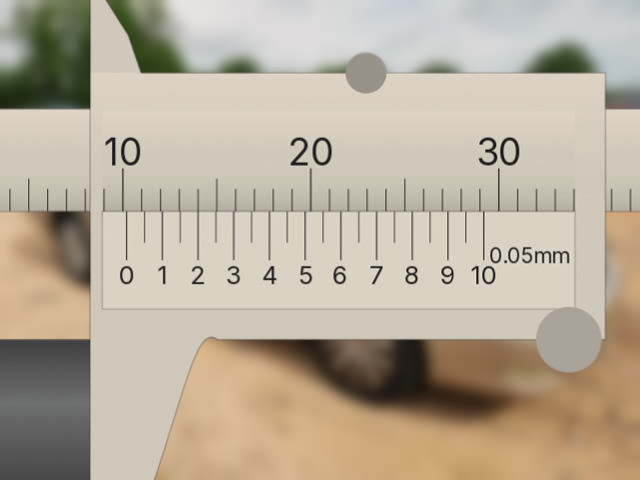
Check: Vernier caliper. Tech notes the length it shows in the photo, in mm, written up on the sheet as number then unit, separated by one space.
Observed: 10.2 mm
